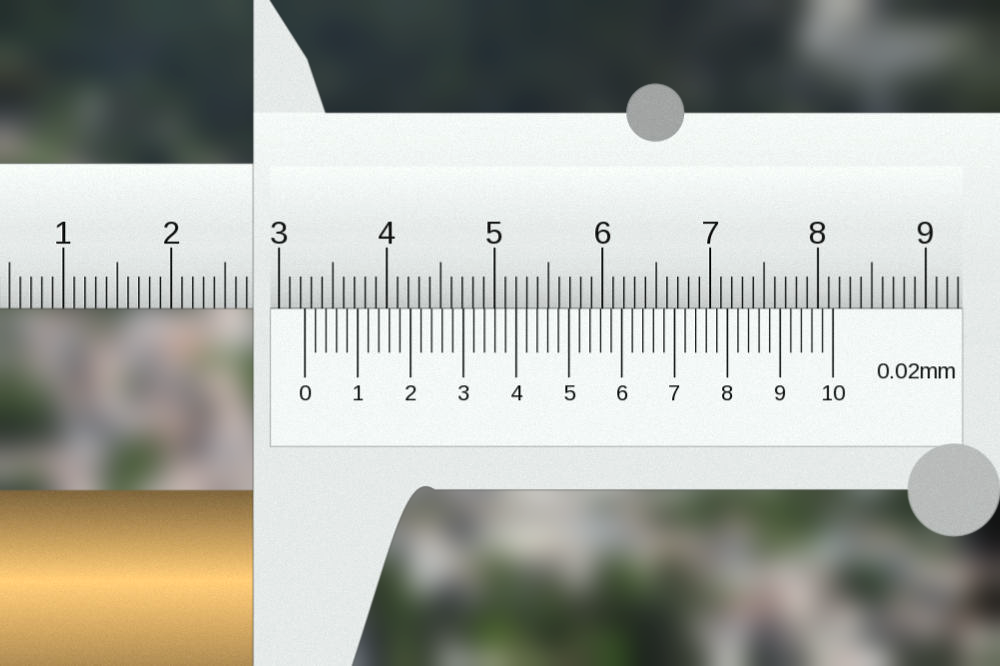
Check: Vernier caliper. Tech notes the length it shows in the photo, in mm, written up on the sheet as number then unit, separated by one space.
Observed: 32.4 mm
